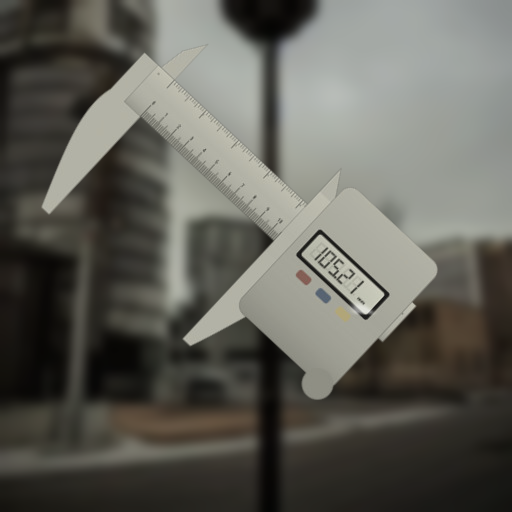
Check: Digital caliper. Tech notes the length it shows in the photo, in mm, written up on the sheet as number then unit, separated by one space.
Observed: 105.21 mm
